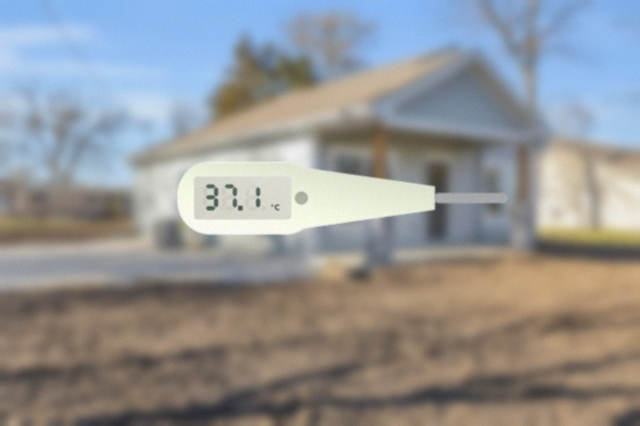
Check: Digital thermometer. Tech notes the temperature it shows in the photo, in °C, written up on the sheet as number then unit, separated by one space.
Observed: 37.1 °C
